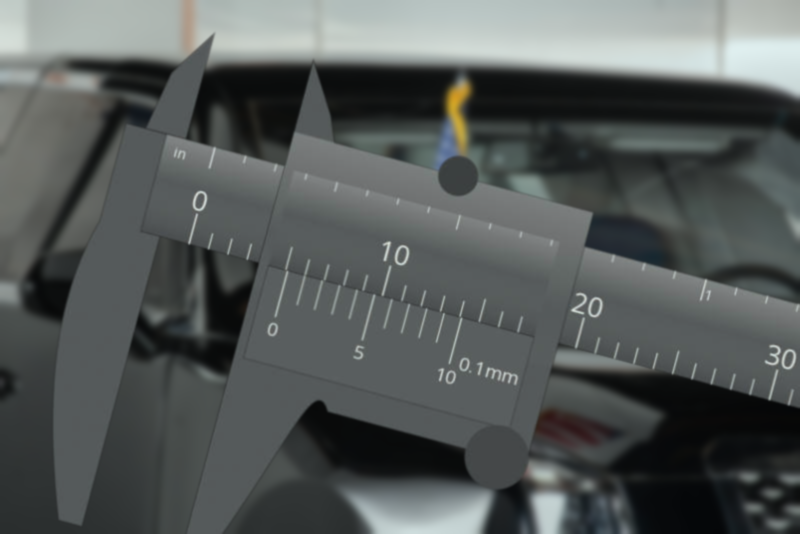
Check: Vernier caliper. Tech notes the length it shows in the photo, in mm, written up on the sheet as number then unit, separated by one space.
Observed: 5.1 mm
